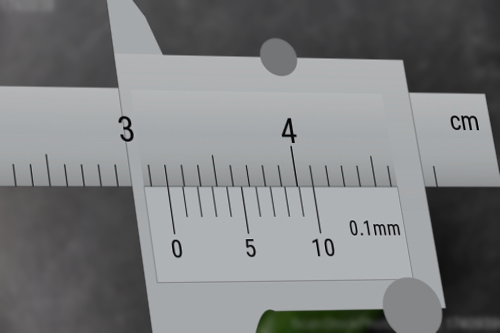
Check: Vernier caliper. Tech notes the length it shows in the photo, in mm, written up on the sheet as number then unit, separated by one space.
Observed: 32.0 mm
